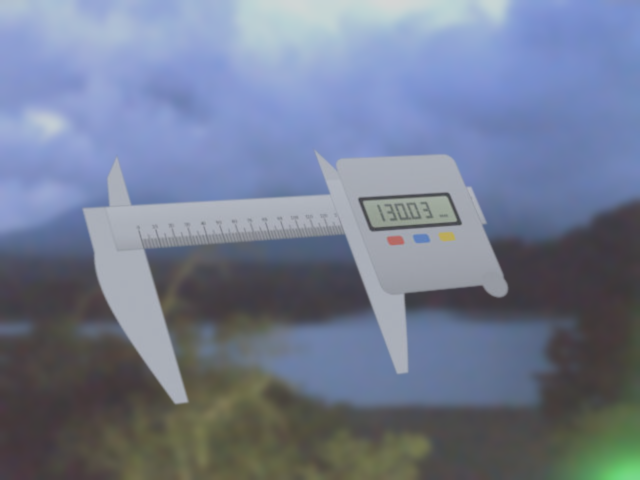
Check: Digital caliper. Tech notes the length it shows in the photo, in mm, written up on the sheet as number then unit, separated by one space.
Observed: 130.03 mm
